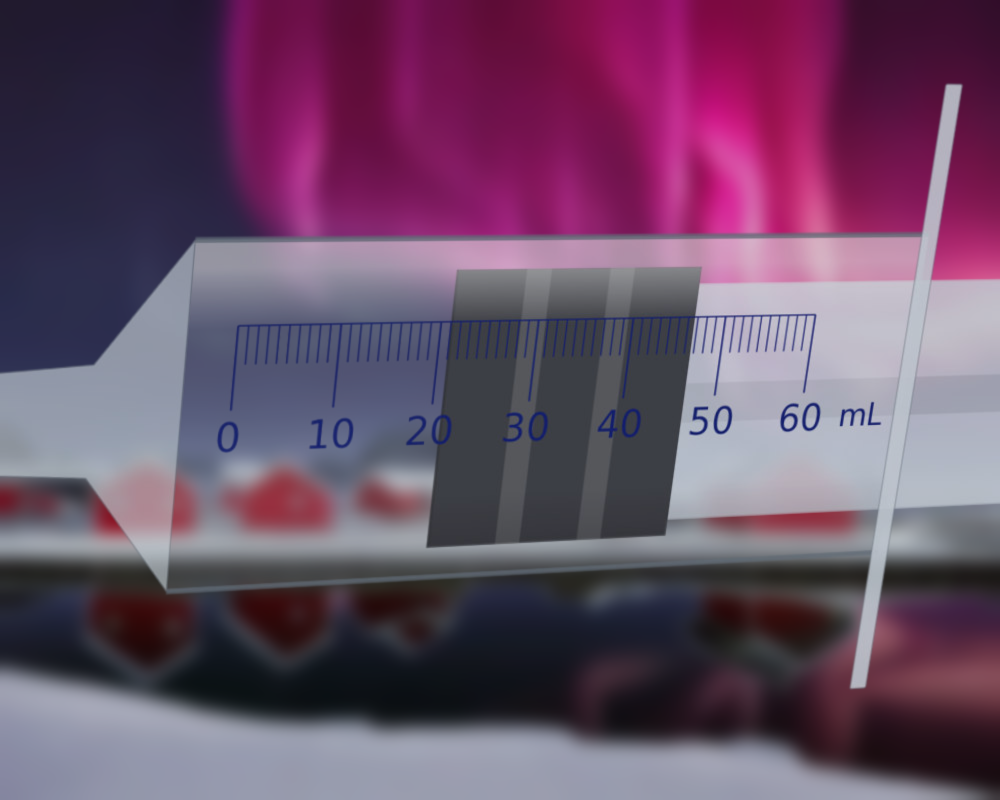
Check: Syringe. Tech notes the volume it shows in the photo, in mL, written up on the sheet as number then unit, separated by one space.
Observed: 21 mL
